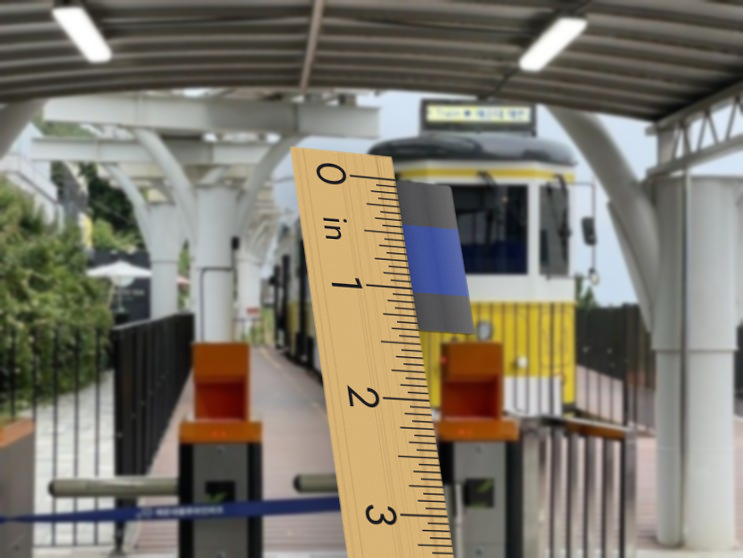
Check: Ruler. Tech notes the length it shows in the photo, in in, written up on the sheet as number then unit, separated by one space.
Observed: 1.375 in
